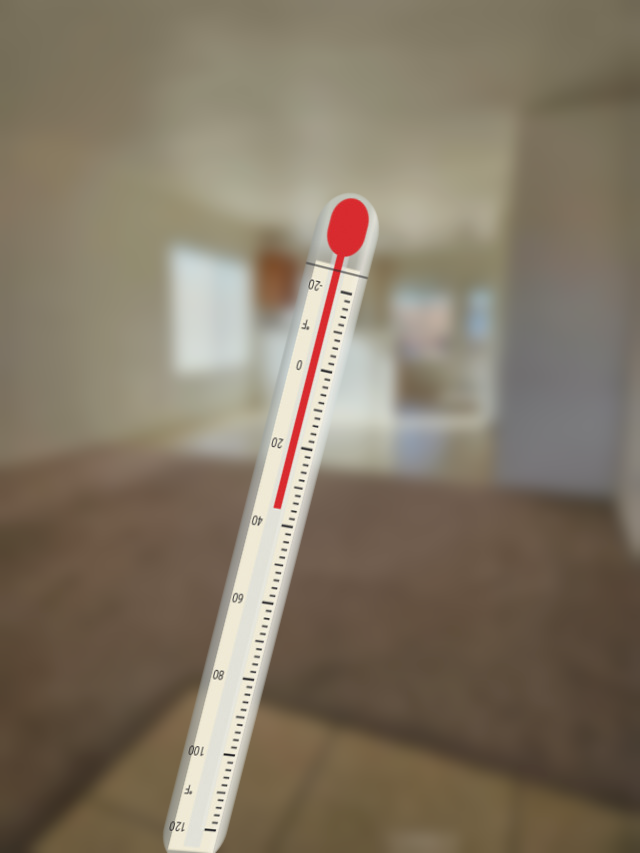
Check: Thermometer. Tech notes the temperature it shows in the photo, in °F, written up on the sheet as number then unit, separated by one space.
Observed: 36 °F
